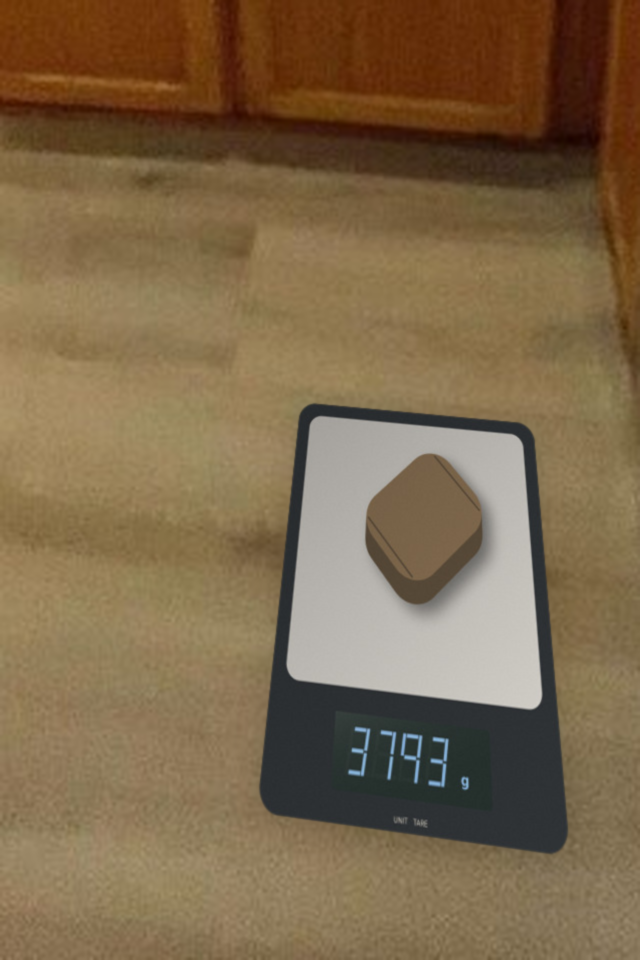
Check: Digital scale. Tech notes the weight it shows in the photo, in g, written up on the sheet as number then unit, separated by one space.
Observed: 3793 g
